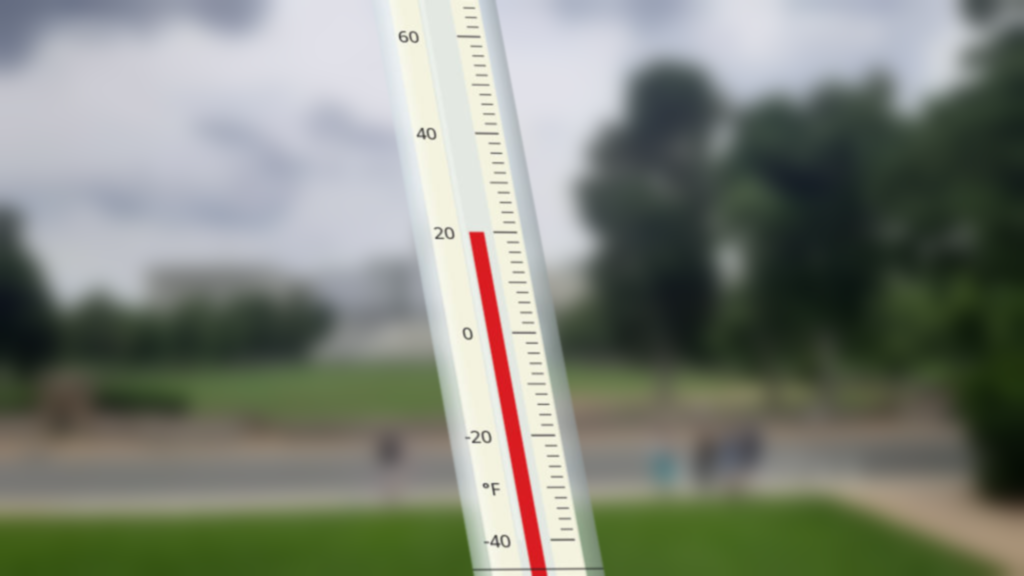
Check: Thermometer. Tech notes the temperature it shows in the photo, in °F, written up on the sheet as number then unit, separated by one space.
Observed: 20 °F
